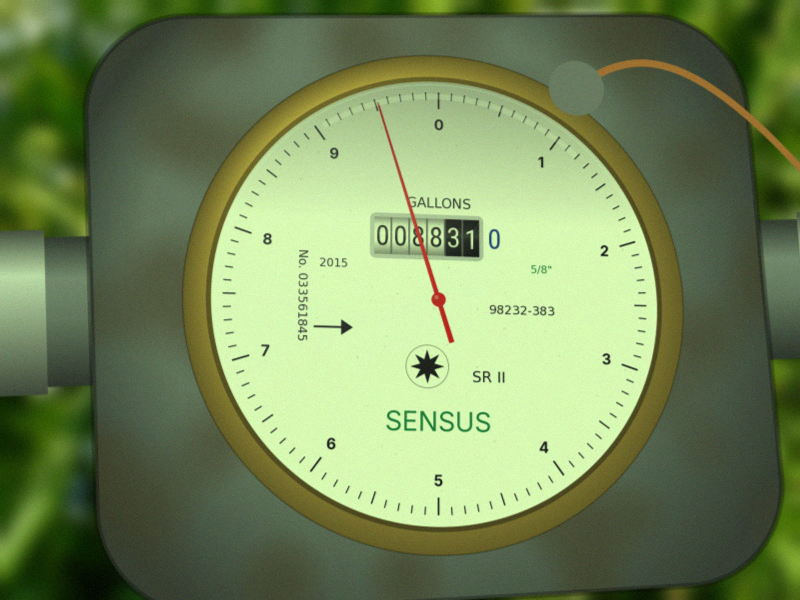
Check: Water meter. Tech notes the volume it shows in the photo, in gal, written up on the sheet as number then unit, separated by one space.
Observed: 88309.5 gal
